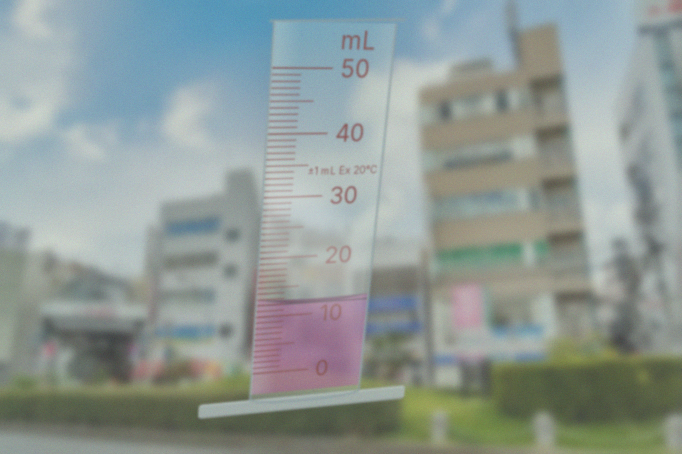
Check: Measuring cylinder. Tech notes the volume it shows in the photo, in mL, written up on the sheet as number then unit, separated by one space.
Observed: 12 mL
